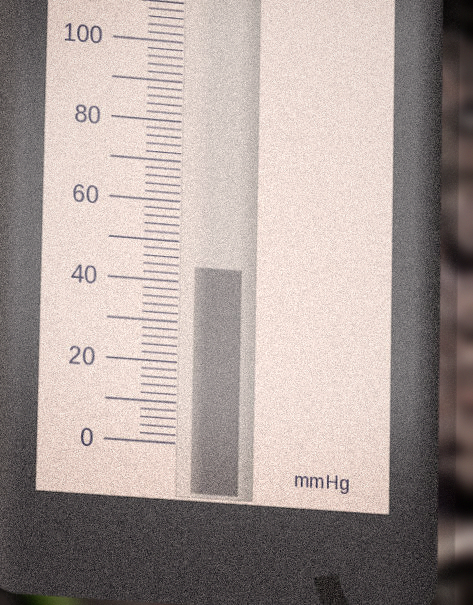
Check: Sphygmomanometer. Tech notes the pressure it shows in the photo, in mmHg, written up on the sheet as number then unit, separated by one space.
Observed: 44 mmHg
